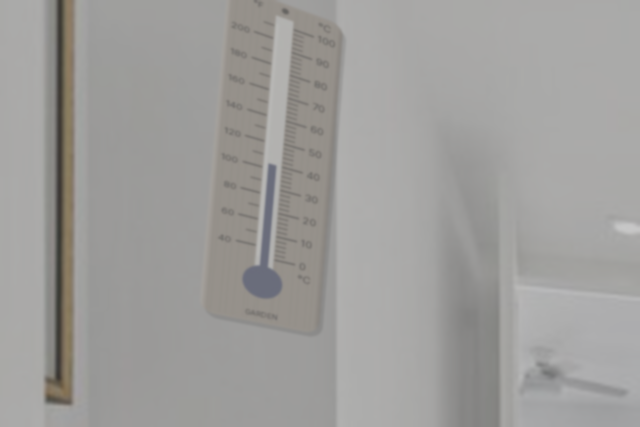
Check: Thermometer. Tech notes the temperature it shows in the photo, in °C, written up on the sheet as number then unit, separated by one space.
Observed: 40 °C
